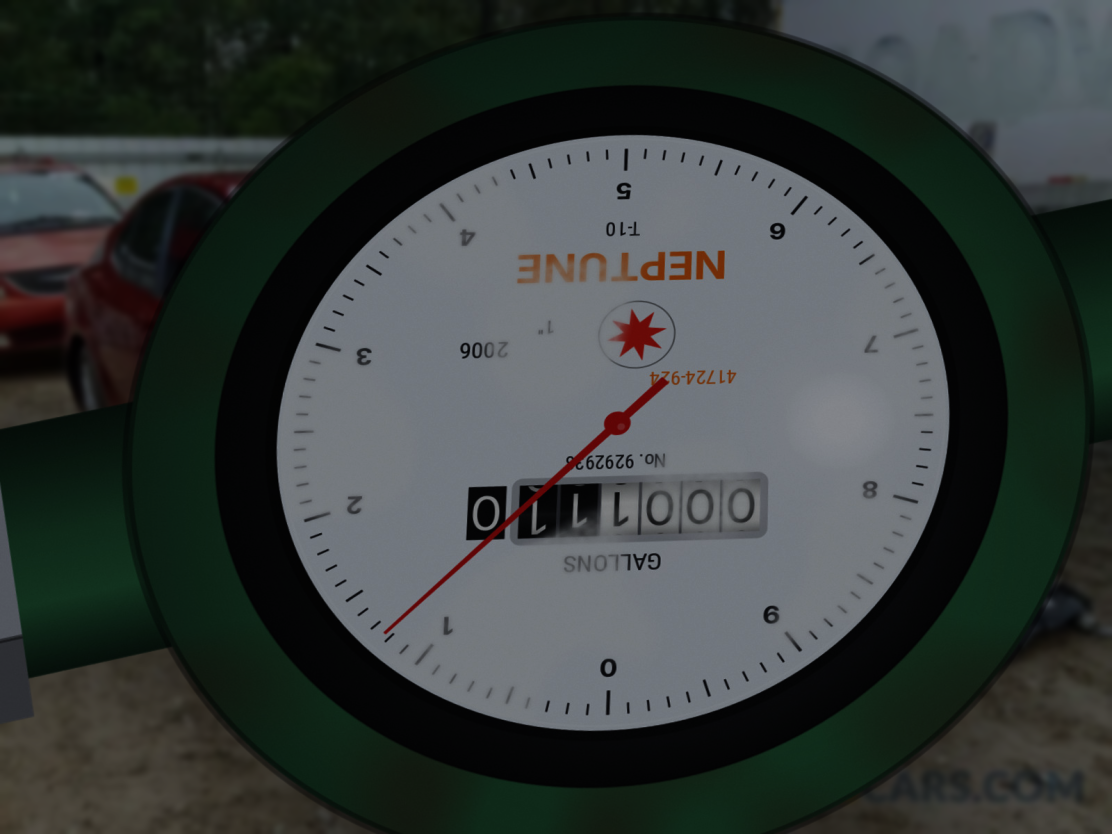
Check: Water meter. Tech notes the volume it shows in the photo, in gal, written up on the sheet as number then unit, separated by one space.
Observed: 1111.2 gal
